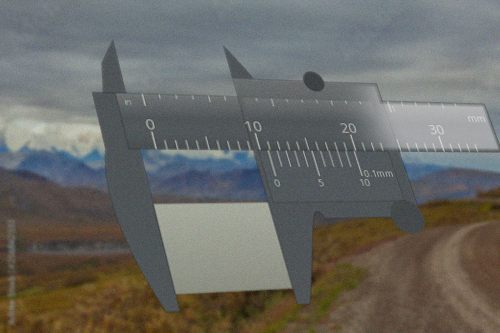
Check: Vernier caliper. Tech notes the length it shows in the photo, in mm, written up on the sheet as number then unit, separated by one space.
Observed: 10.8 mm
